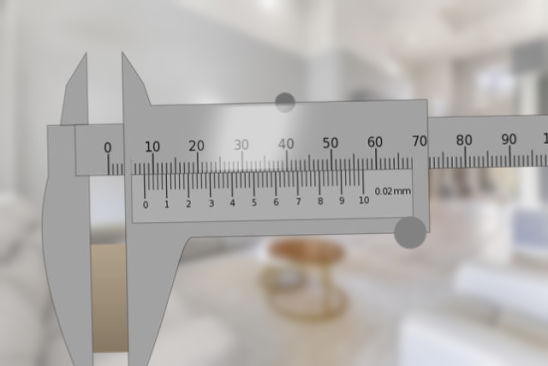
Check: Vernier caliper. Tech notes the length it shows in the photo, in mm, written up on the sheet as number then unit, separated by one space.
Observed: 8.0 mm
